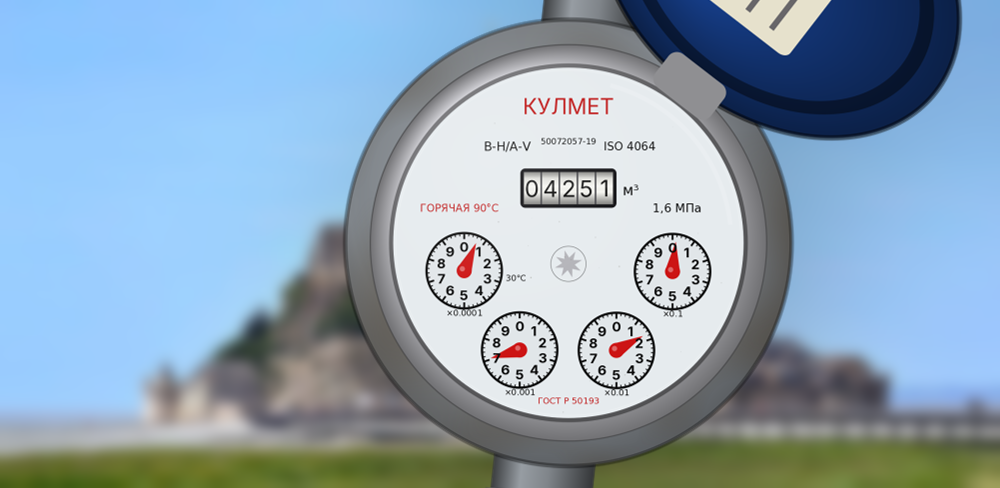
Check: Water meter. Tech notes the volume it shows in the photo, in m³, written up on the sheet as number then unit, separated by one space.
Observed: 4251.0170 m³
